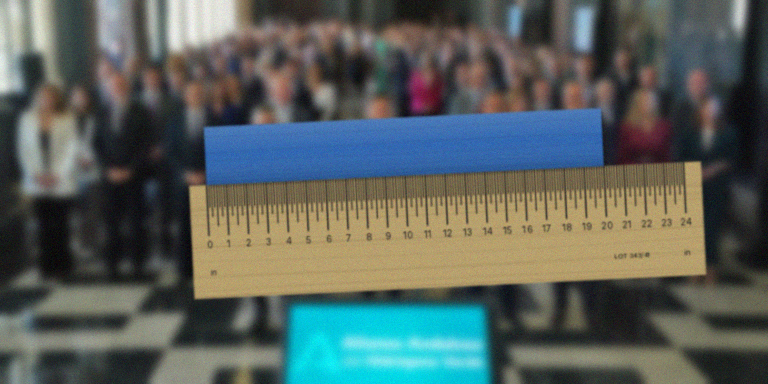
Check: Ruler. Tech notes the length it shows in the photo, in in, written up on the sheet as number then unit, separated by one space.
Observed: 20 in
